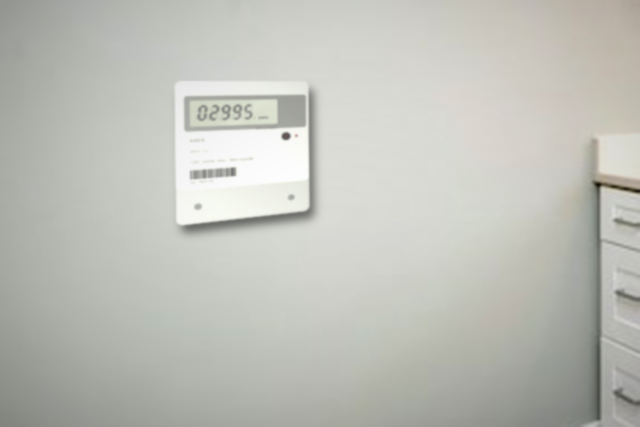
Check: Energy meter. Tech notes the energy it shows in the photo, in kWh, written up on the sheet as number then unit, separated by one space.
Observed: 2995 kWh
